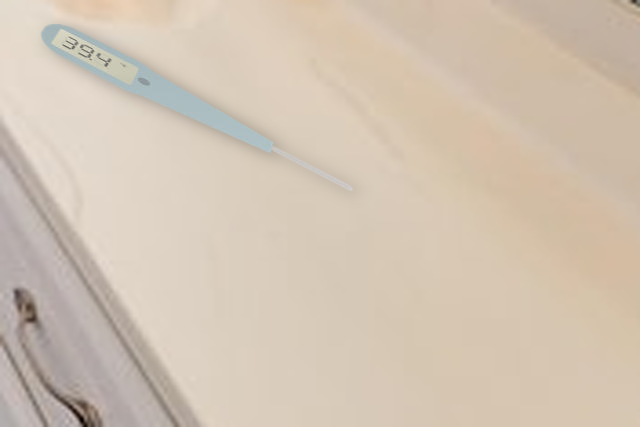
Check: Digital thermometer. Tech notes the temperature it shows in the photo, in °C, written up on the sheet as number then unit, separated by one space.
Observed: 39.4 °C
